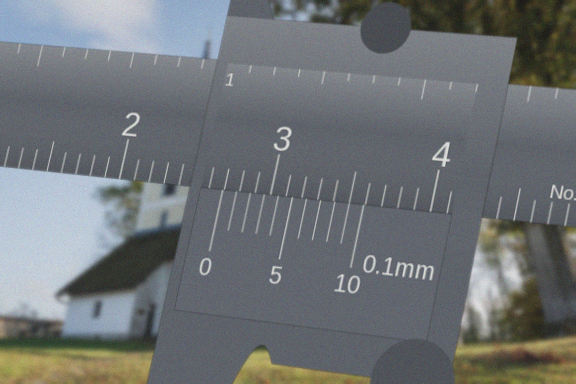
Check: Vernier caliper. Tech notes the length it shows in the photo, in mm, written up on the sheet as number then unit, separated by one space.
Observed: 26.9 mm
